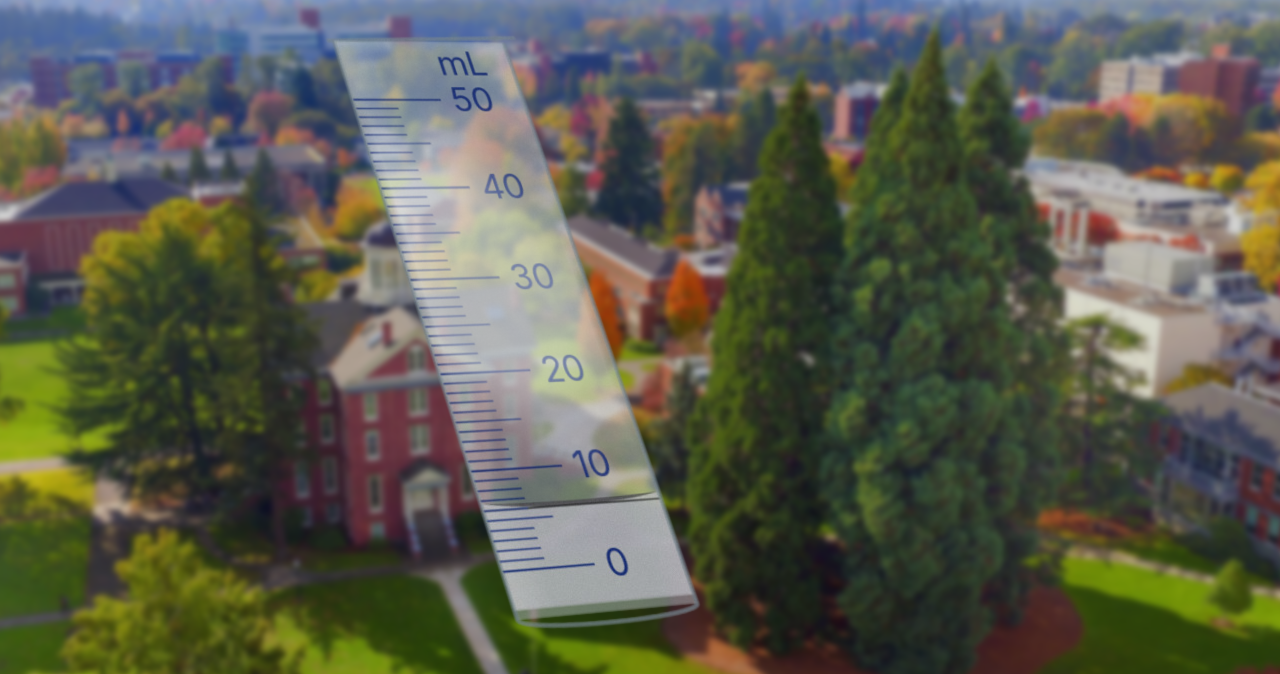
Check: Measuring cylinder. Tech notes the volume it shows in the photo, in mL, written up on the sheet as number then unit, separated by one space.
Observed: 6 mL
